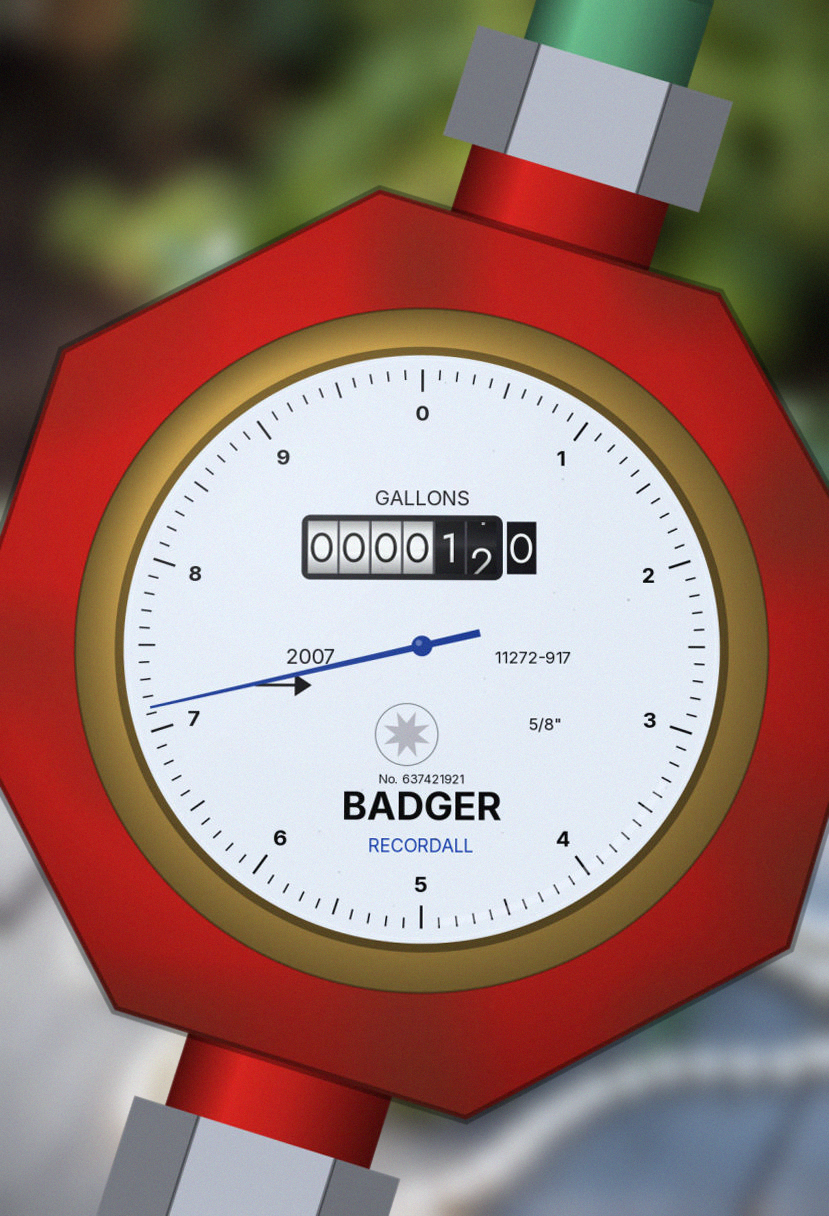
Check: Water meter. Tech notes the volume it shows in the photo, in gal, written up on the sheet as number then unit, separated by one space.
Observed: 117.1 gal
